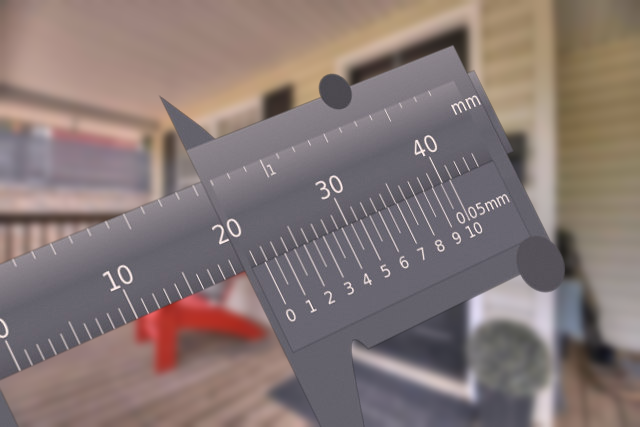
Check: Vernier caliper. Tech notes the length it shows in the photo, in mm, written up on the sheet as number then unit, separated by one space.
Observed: 21.8 mm
